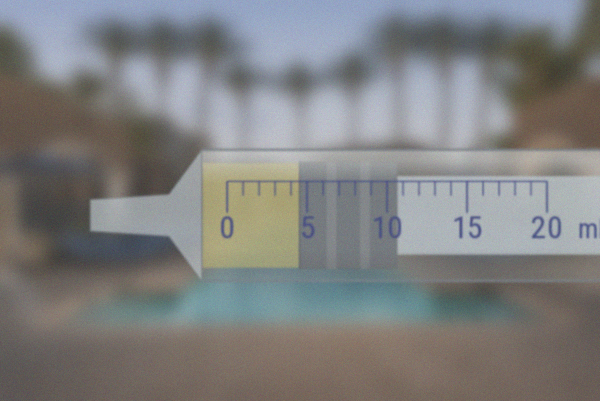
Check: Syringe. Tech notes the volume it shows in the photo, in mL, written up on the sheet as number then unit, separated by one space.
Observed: 4.5 mL
